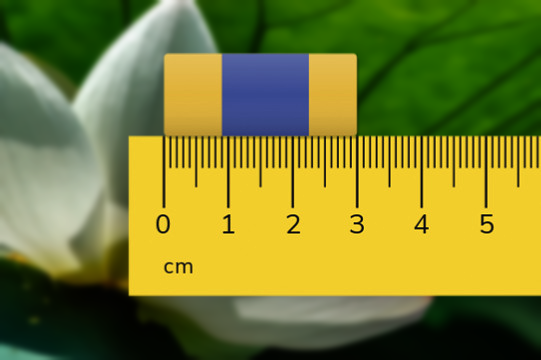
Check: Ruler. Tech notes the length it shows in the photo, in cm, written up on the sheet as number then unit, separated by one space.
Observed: 3 cm
